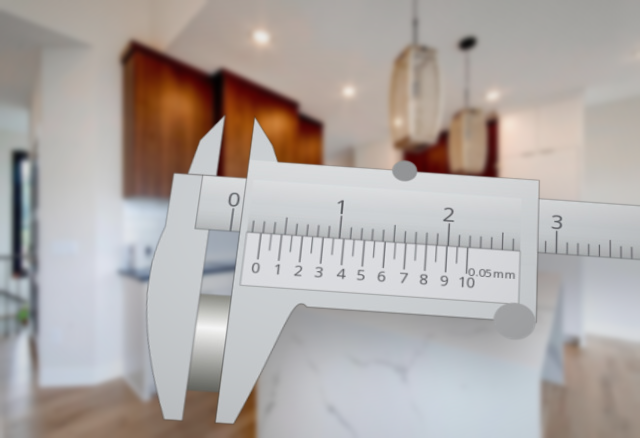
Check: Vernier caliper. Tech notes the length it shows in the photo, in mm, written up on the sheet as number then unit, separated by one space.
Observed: 2.8 mm
